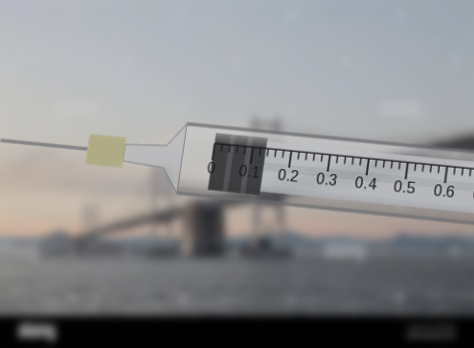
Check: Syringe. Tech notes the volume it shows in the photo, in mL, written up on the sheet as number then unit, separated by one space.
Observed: 0 mL
